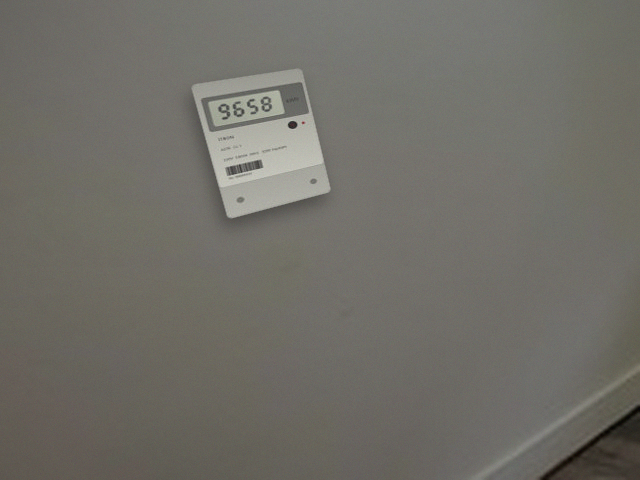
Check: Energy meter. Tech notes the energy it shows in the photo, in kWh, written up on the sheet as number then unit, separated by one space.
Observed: 9658 kWh
